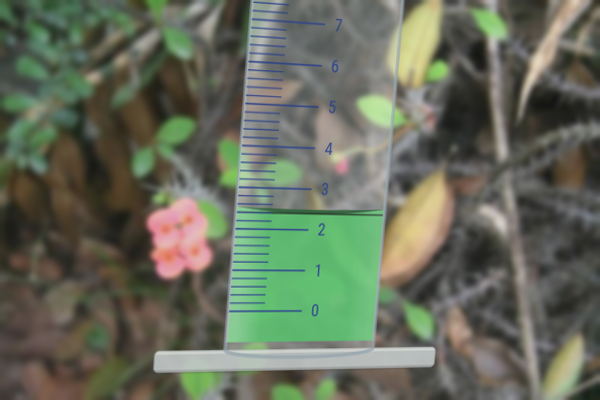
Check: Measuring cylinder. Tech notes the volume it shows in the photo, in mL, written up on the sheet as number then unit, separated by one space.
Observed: 2.4 mL
